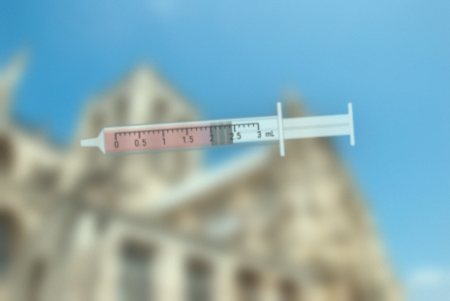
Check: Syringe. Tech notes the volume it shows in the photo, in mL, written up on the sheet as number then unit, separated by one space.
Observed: 2 mL
